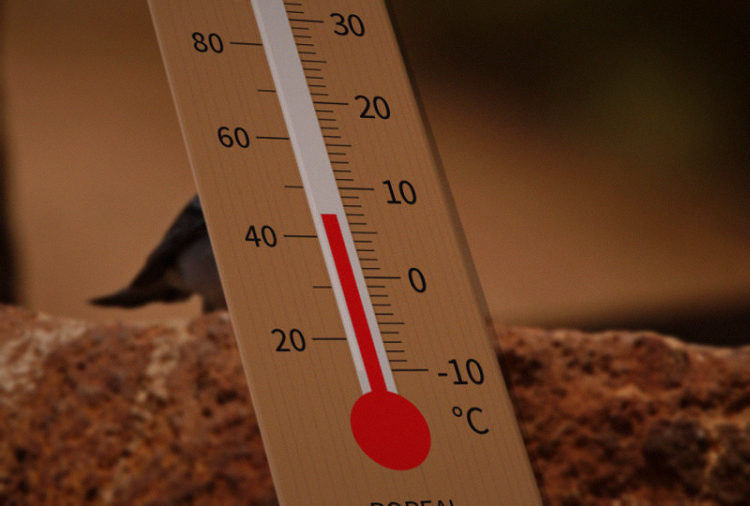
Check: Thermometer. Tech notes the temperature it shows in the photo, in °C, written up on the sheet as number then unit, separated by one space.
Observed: 7 °C
